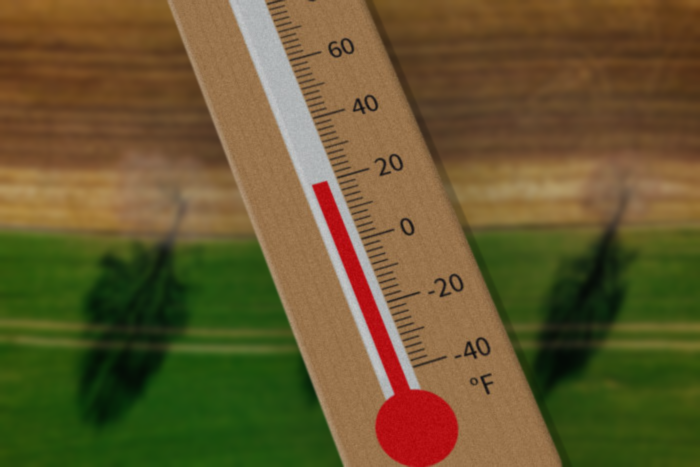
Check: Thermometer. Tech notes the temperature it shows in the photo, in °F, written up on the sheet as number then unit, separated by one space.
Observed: 20 °F
